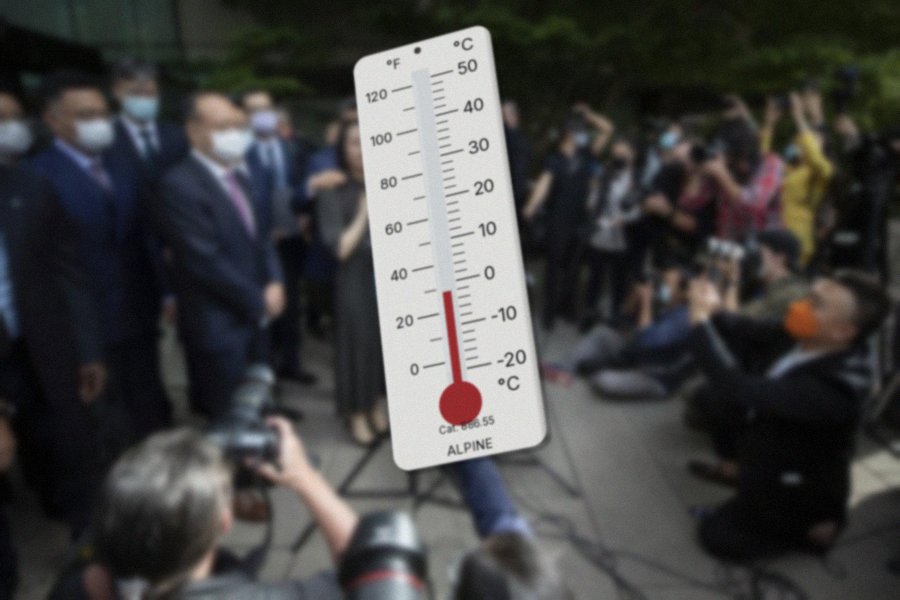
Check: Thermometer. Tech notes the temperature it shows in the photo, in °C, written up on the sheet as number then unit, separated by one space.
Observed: -2 °C
